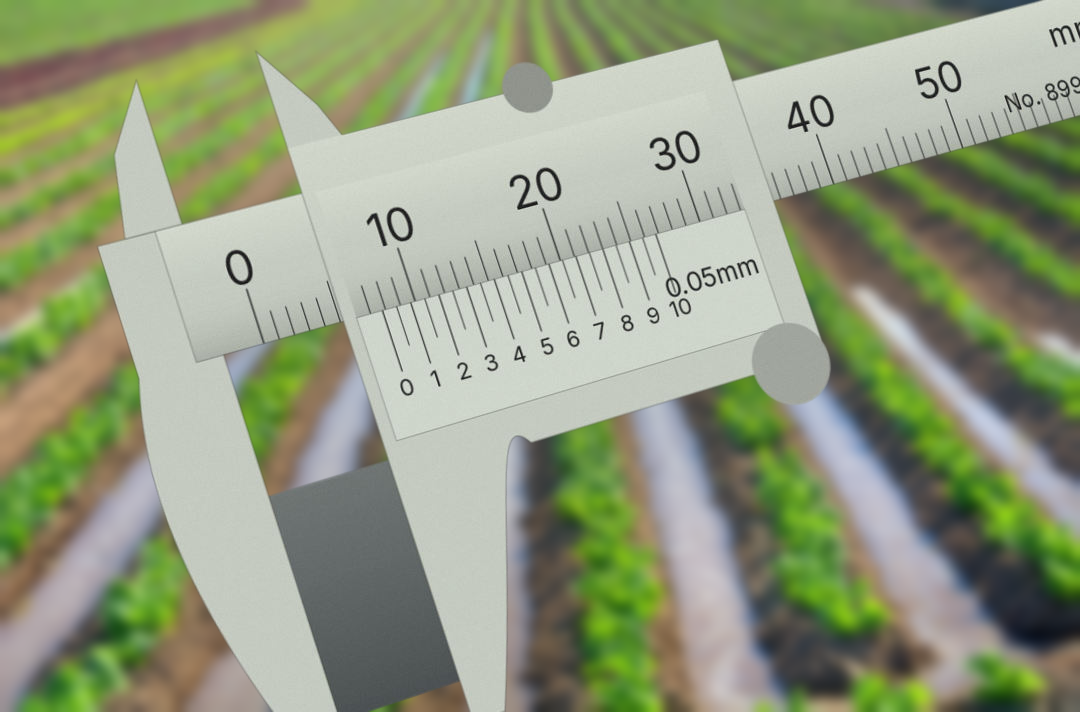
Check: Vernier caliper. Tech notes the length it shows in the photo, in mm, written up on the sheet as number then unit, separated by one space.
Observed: 7.8 mm
